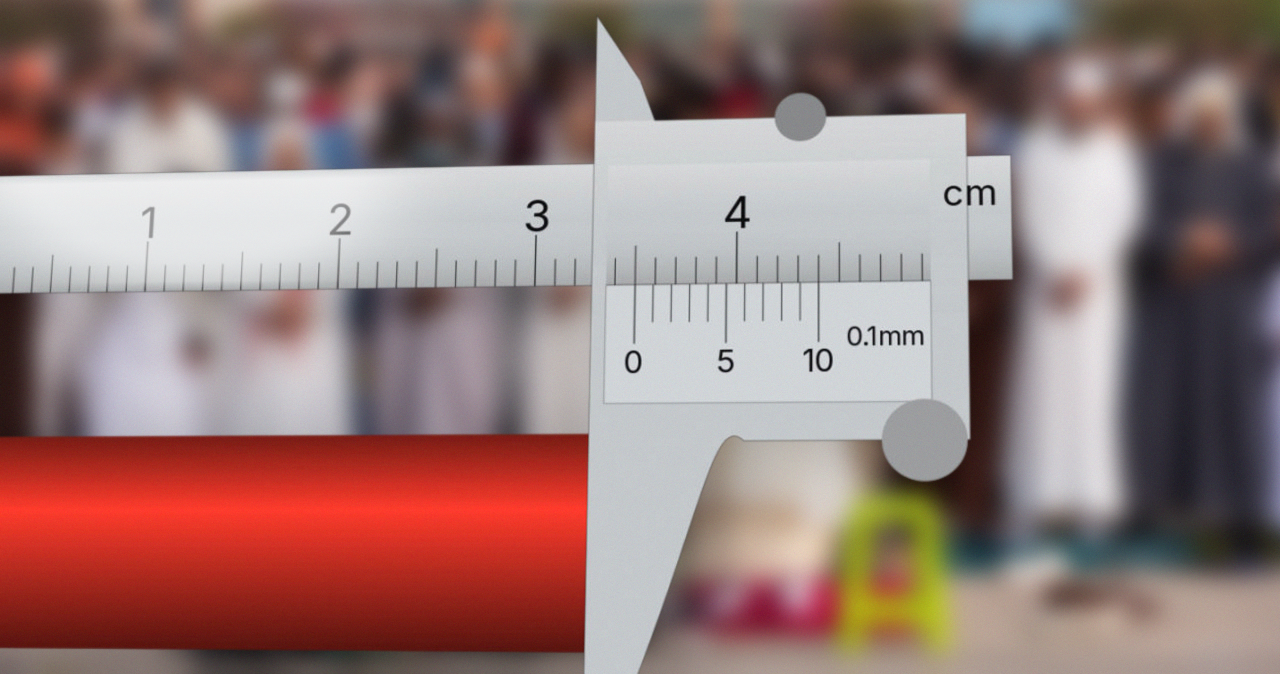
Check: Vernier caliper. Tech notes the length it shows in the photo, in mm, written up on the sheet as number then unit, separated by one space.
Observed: 35.0 mm
